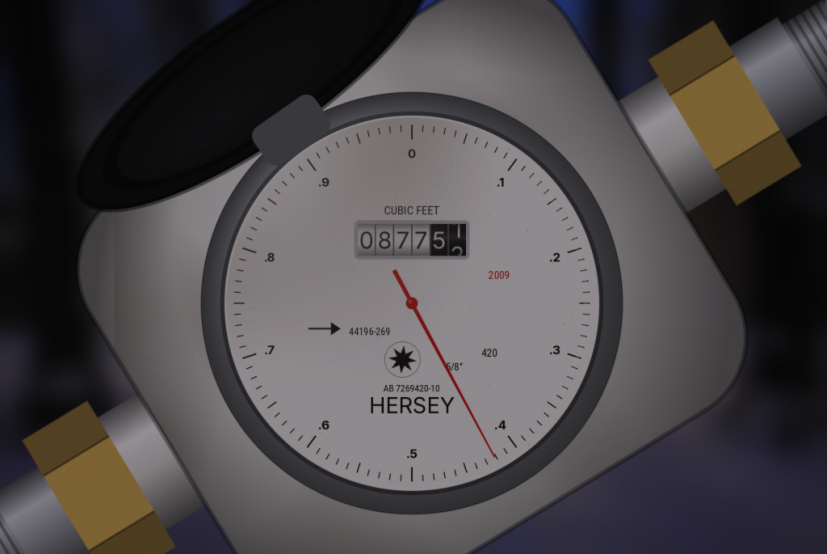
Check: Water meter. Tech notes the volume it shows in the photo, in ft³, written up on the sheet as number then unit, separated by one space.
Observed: 87751.42 ft³
